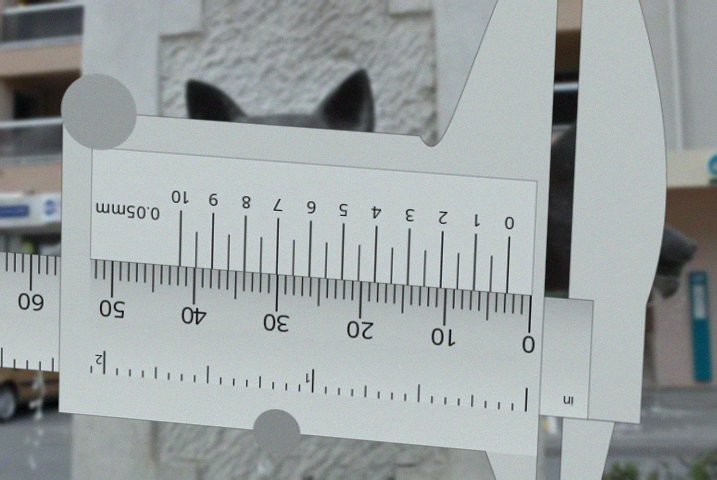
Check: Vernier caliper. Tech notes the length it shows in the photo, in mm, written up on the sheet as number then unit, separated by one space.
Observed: 2.8 mm
